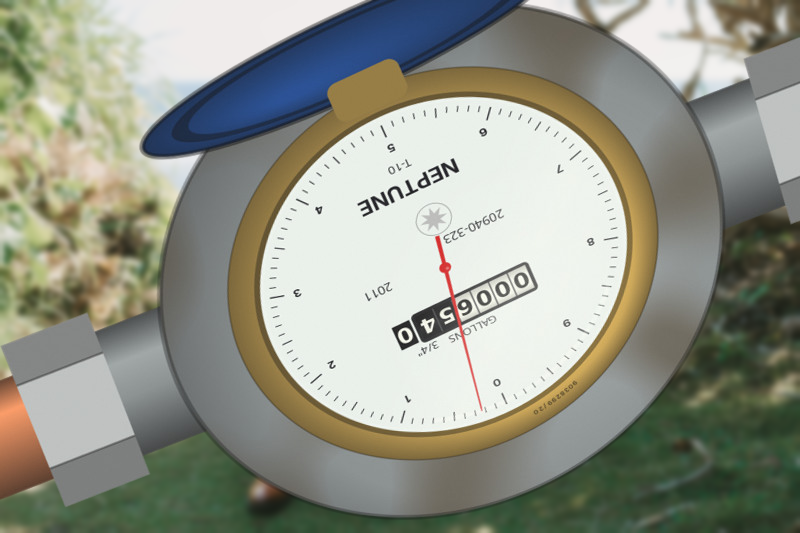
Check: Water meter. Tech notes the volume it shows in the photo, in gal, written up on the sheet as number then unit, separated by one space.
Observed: 6540.2 gal
